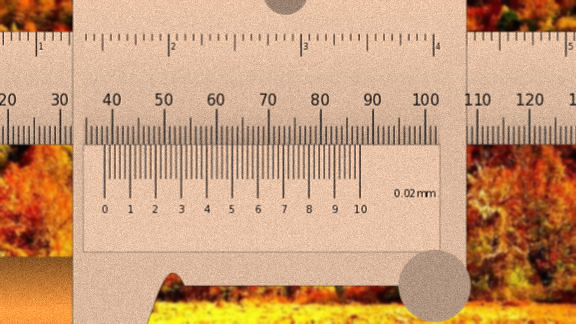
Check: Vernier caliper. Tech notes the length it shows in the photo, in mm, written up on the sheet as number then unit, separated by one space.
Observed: 38.5 mm
